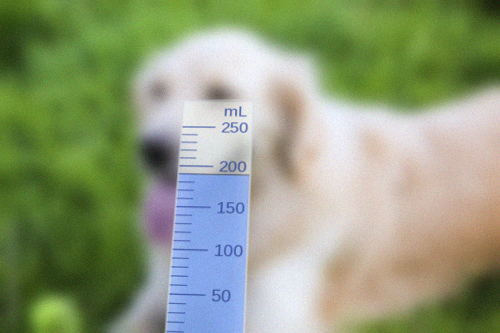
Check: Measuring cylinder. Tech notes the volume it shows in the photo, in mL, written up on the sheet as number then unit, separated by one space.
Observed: 190 mL
